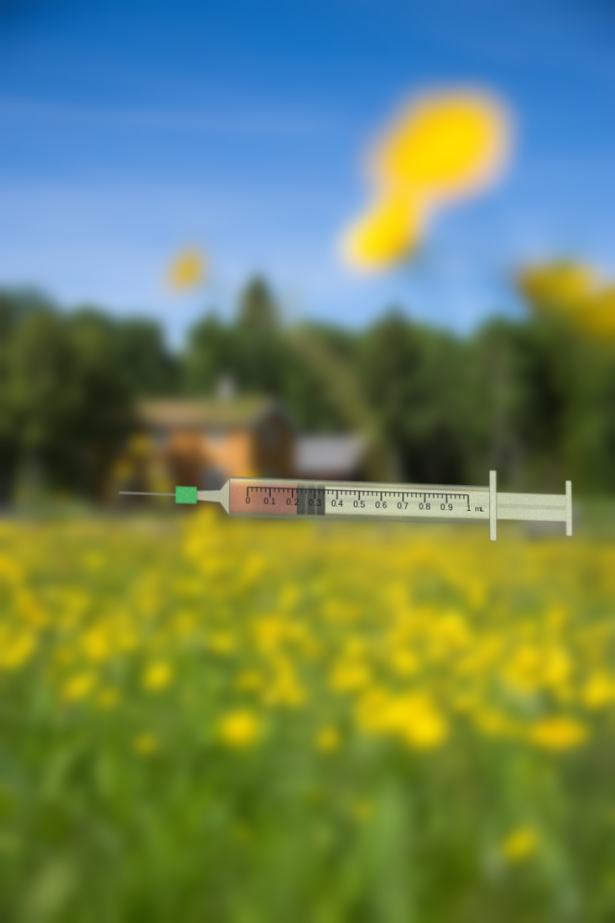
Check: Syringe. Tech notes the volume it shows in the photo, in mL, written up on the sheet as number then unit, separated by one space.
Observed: 0.22 mL
